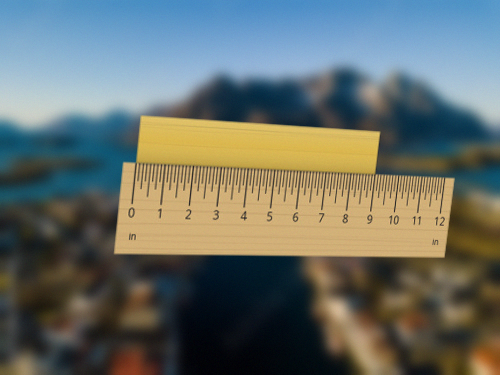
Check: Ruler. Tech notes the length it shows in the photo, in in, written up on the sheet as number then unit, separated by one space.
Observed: 9 in
